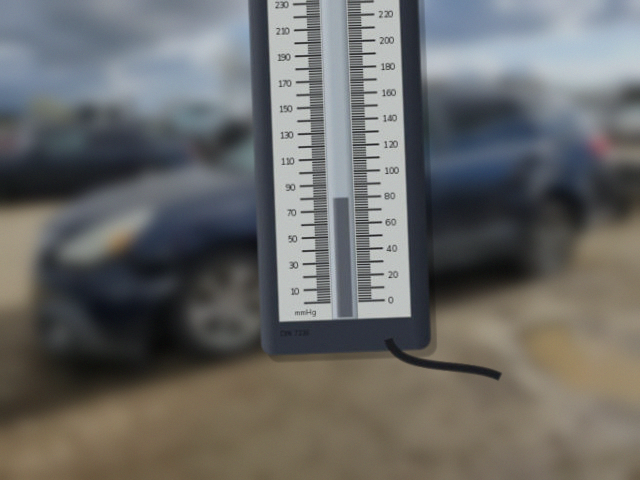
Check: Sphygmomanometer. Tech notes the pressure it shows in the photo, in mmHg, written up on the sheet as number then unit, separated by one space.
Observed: 80 mmHg
